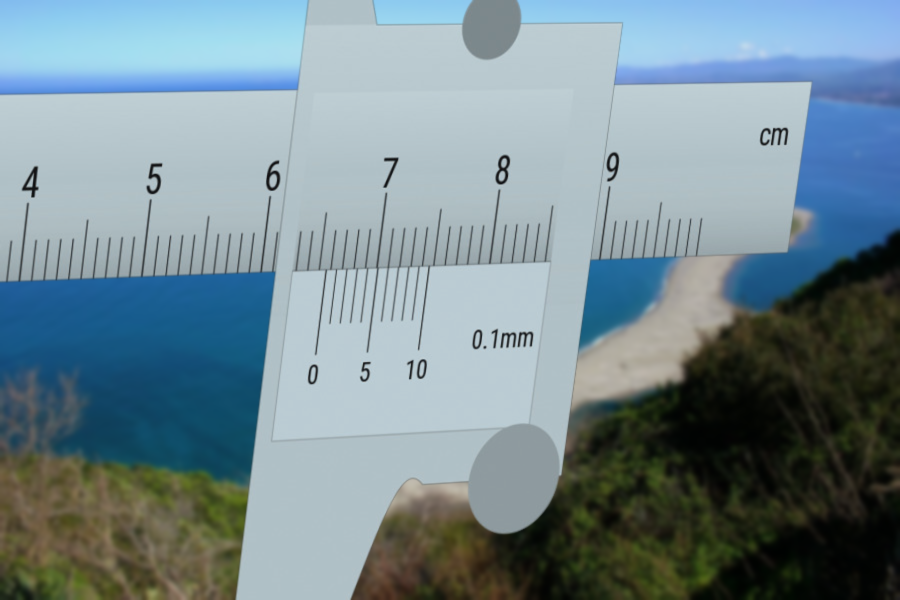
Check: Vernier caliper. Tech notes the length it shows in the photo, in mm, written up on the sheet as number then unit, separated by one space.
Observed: 65.6 mm
